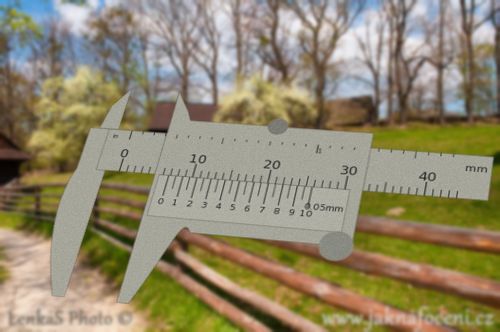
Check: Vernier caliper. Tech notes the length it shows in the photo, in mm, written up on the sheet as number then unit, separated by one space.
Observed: 6.8 mm
